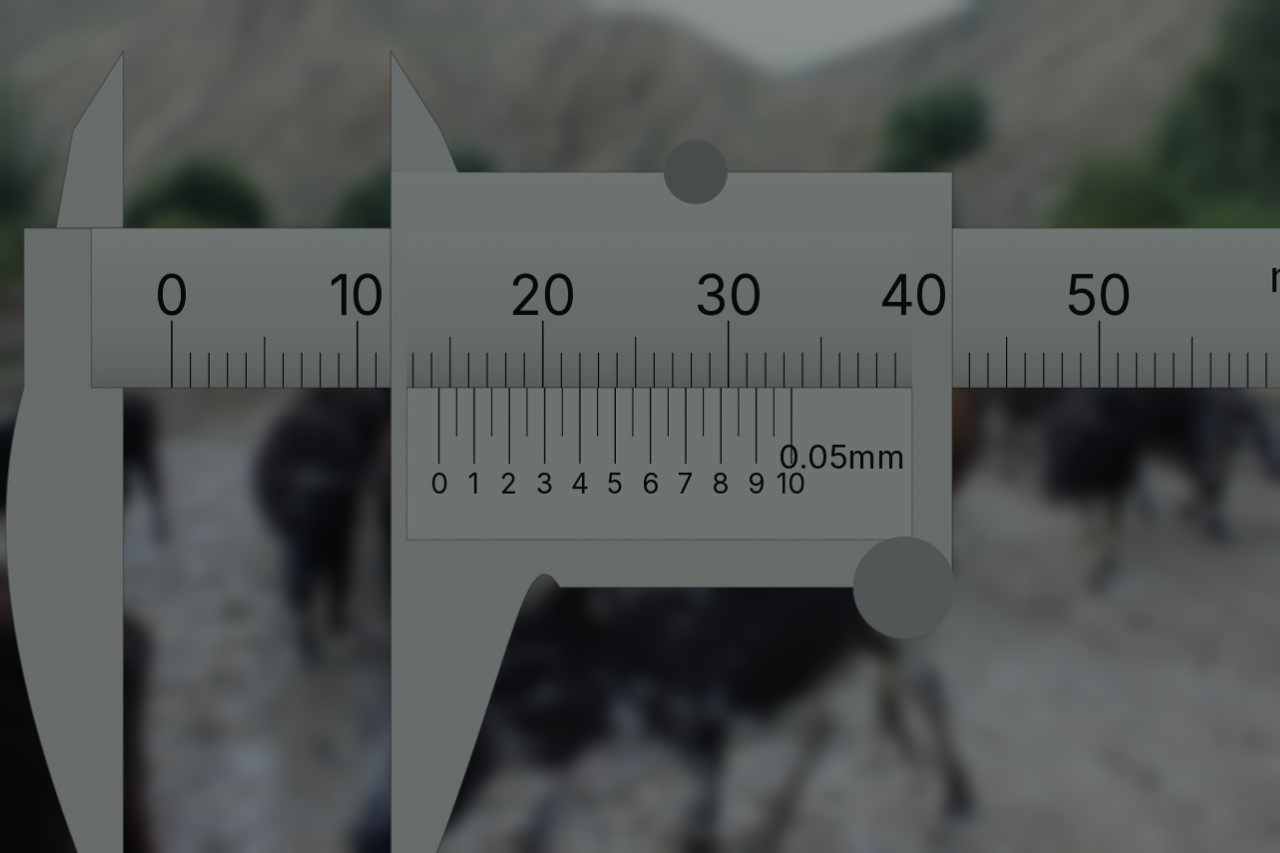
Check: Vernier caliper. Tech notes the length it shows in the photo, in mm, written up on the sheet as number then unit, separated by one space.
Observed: 14.4 mm
